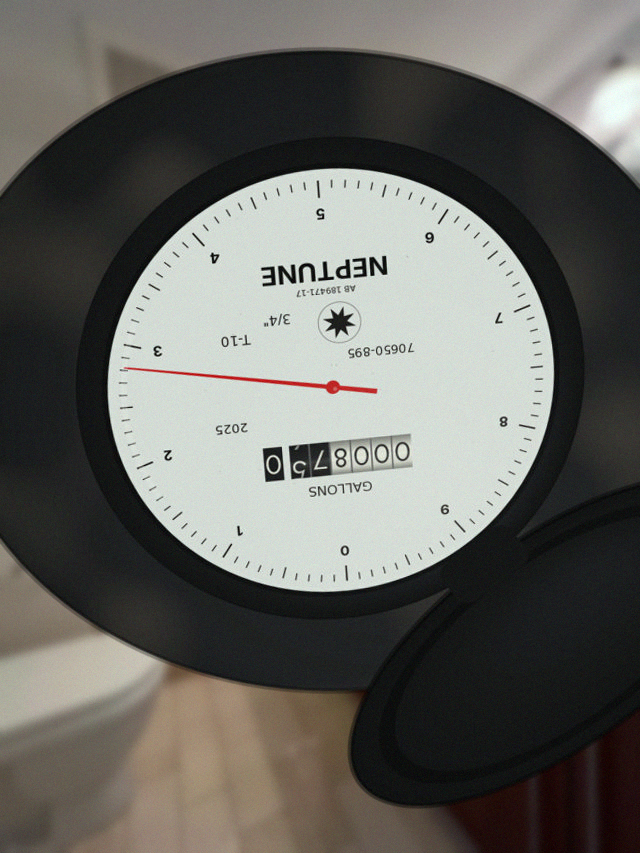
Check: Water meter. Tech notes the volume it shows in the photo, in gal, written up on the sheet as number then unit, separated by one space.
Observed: 8752.8 gal
